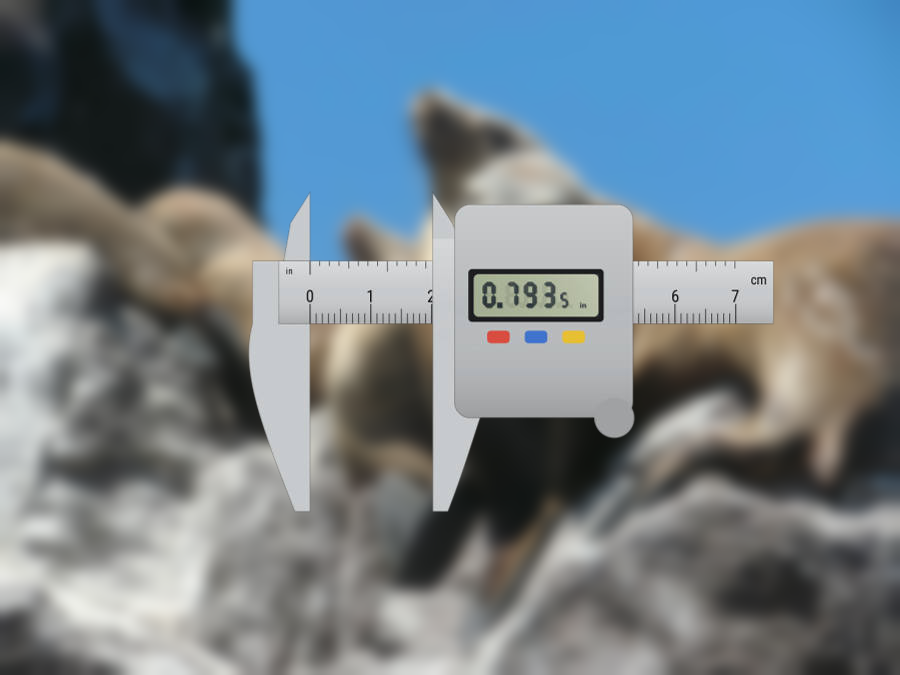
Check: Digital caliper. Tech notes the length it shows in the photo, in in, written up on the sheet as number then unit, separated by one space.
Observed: 0.7935 in
